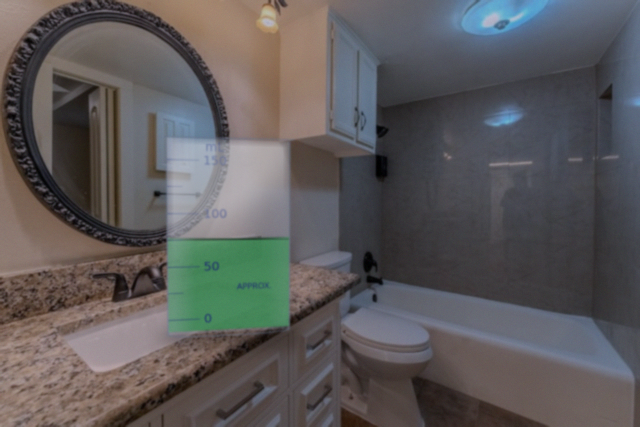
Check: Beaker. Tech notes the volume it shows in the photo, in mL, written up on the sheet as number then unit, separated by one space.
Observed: 75 mL
